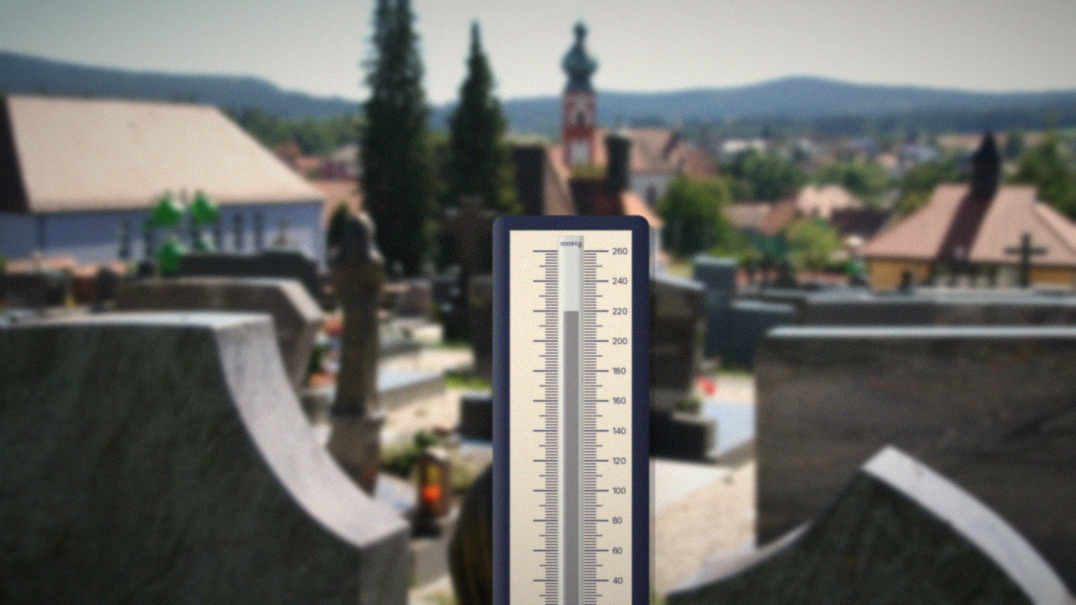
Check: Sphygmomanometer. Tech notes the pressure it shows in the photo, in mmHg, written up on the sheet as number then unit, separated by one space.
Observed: 220 mmHg
